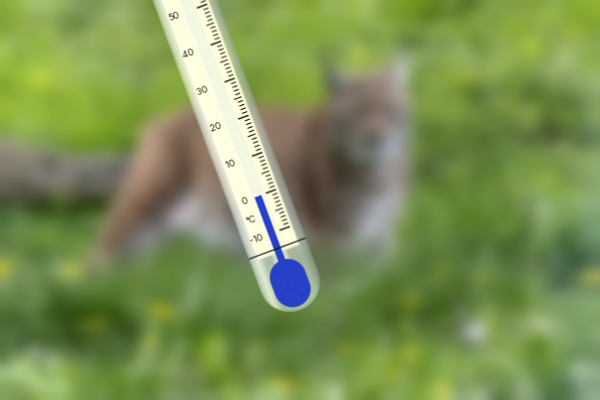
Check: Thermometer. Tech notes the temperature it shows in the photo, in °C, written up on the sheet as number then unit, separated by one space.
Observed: 0 °C
